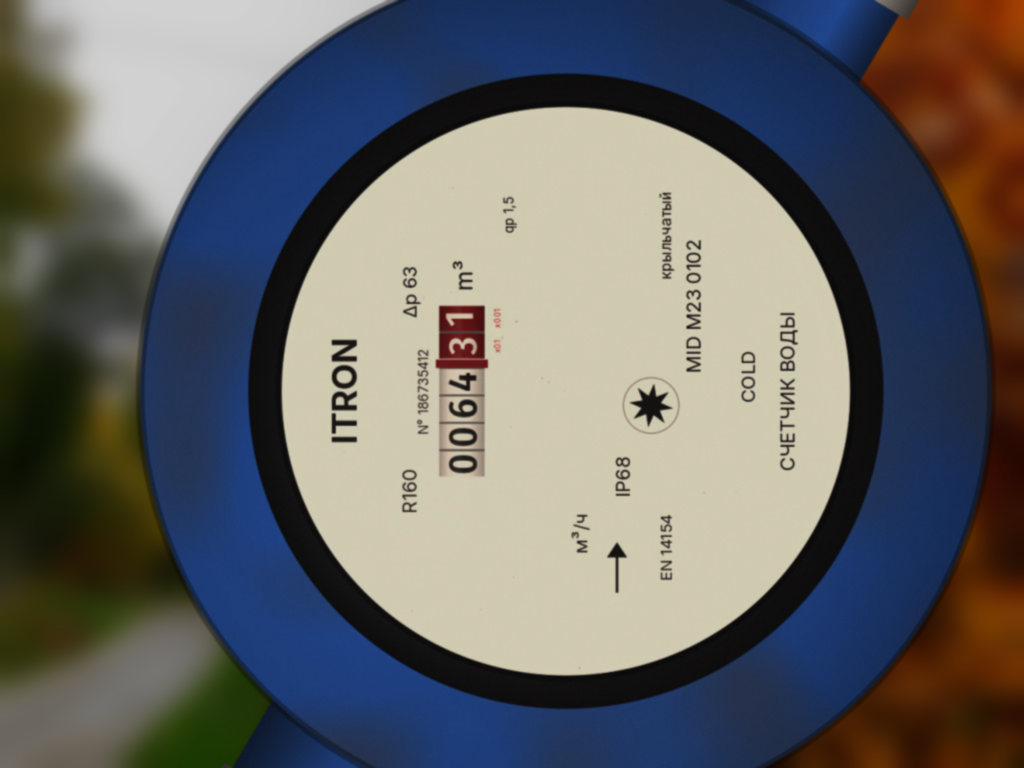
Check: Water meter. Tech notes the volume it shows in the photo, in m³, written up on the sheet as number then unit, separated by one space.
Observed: 64.31 m³
